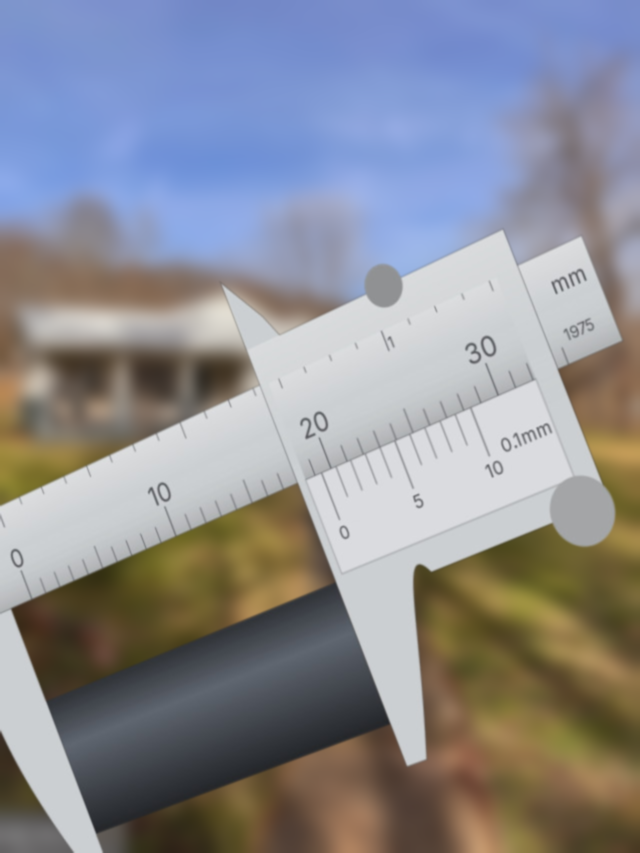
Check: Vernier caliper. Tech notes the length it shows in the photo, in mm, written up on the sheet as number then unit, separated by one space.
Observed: 19.4 mm
